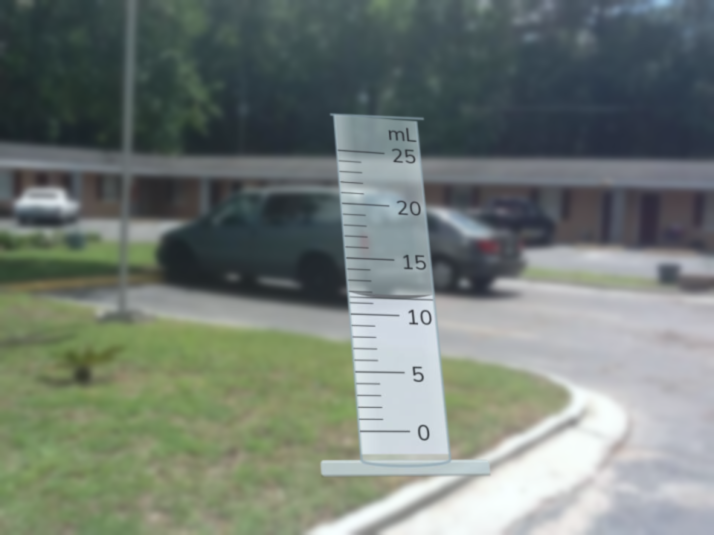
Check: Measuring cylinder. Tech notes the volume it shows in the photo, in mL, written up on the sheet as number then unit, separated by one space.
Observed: 11.5 mL
